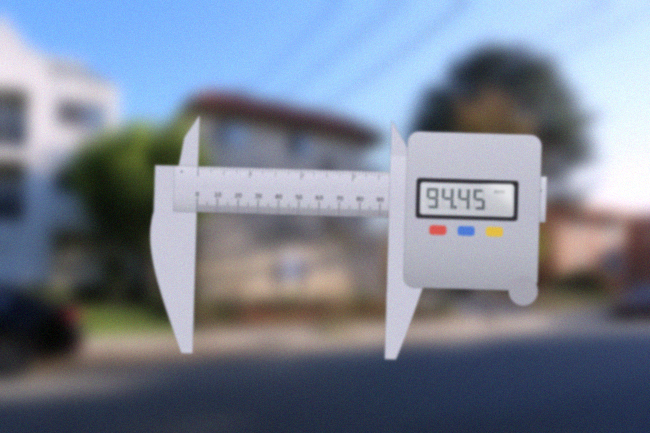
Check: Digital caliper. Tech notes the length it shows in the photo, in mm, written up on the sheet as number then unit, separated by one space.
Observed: 94.45 mm
